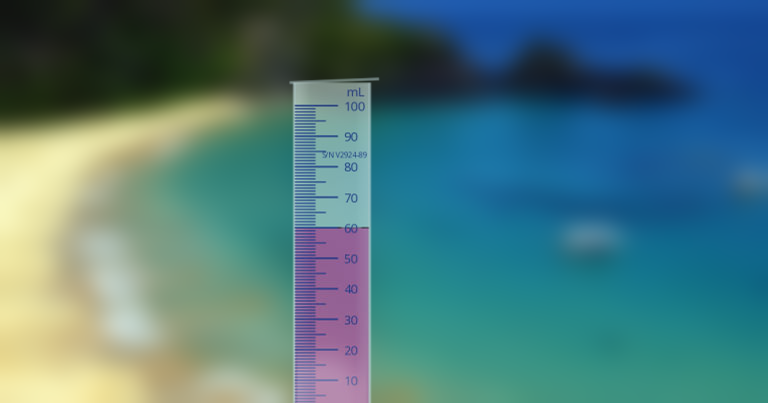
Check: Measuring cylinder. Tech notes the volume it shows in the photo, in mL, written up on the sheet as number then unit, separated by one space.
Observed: 60 mL
